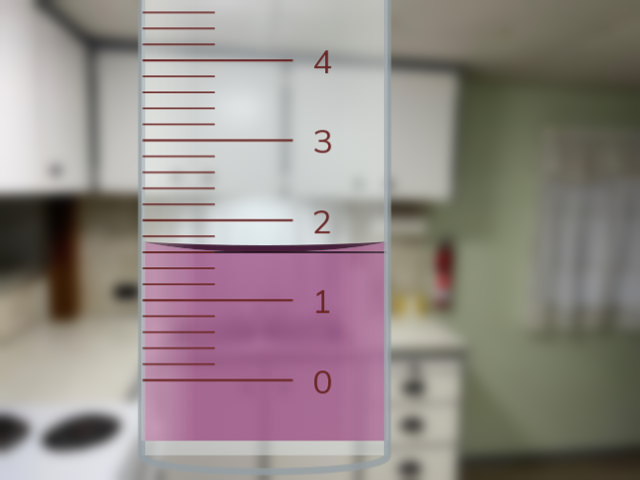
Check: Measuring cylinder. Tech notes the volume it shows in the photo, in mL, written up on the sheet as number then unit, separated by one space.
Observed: 1.6 mL
